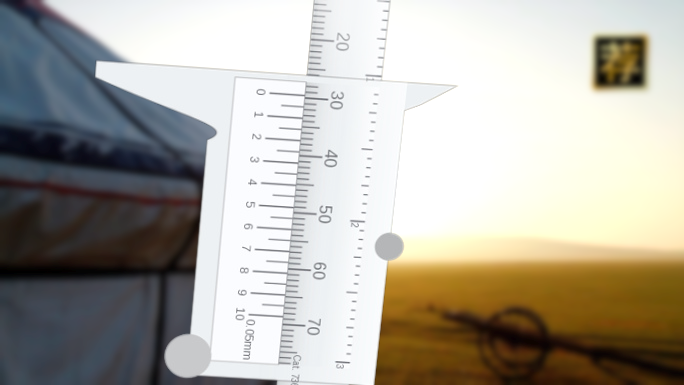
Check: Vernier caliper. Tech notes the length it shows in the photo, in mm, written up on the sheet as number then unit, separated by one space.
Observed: 29.6 mm
